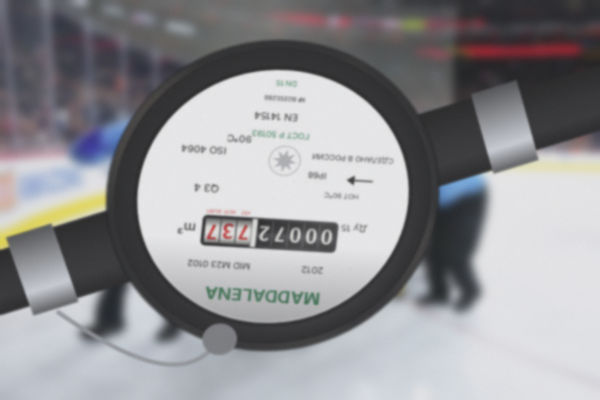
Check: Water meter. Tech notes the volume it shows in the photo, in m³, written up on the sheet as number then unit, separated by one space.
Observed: 72.737 m³
